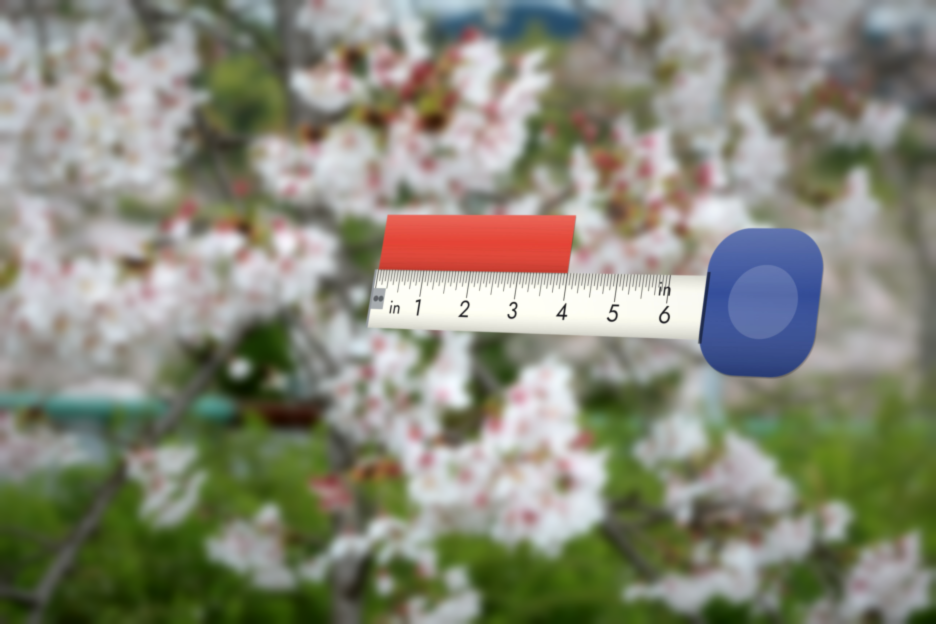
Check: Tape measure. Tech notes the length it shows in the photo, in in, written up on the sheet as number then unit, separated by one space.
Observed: 4 in
